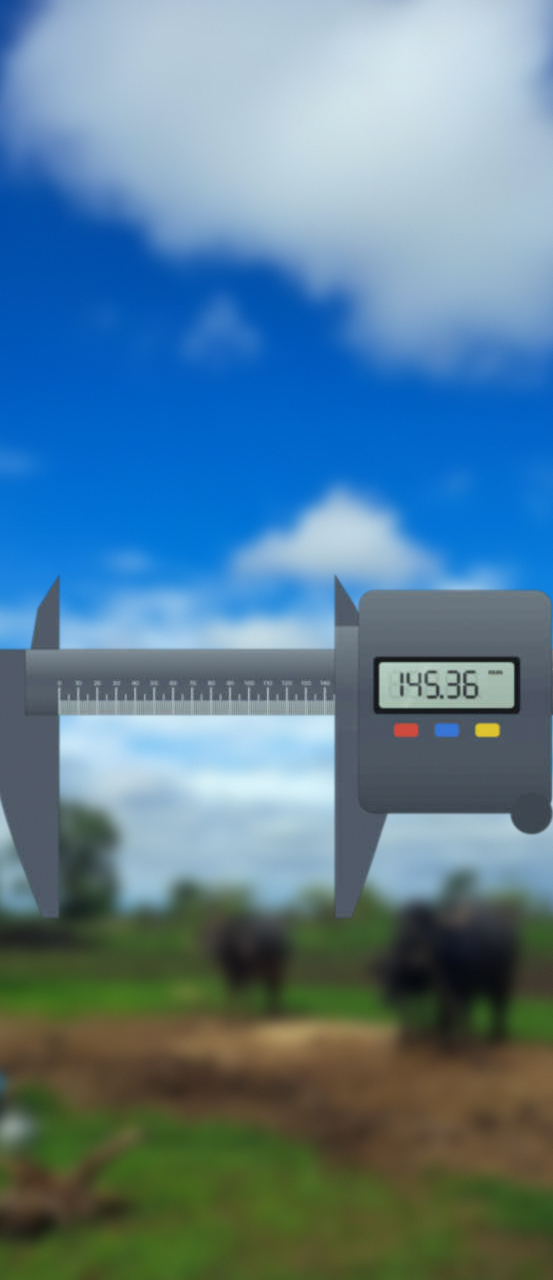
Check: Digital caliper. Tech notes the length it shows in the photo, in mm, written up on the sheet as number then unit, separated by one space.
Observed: 145.36 mm
